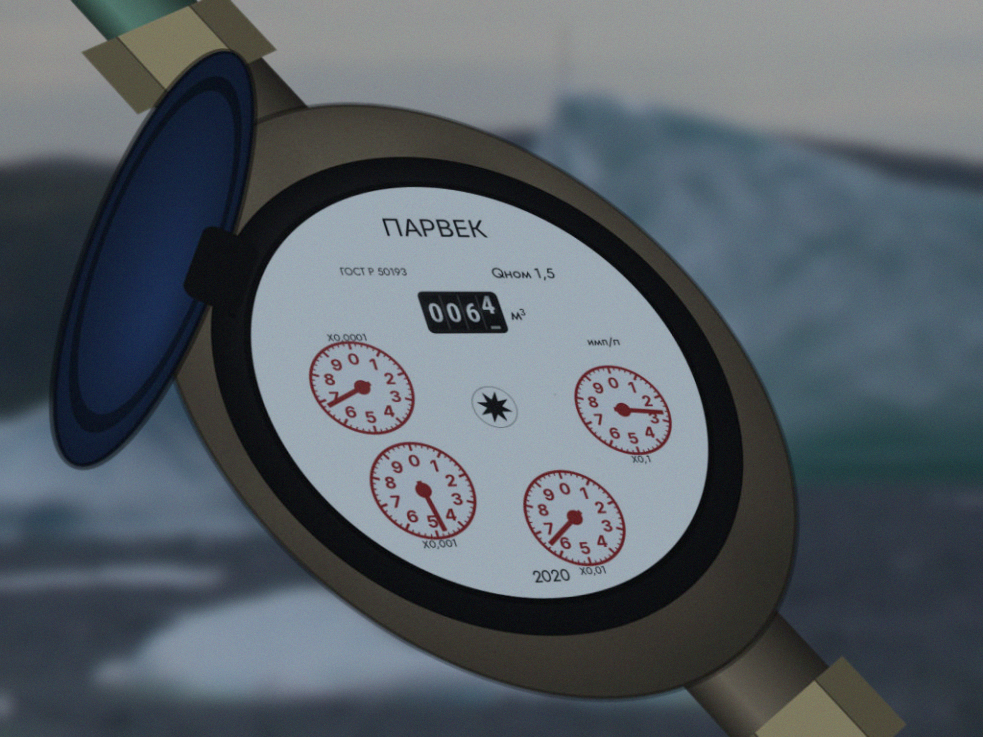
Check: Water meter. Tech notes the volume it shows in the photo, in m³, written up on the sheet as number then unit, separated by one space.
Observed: 64.2646 m³
